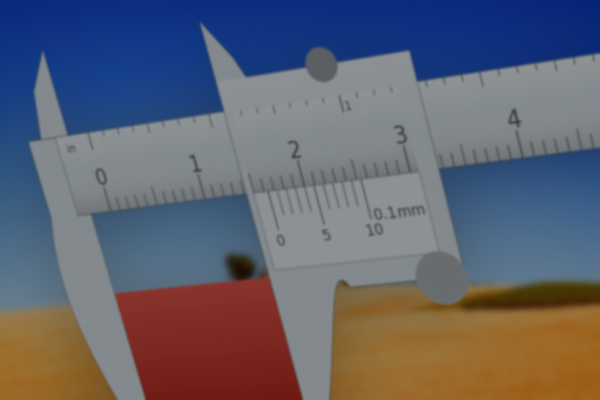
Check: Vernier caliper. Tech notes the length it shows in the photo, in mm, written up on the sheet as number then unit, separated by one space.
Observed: 16.4 mm
